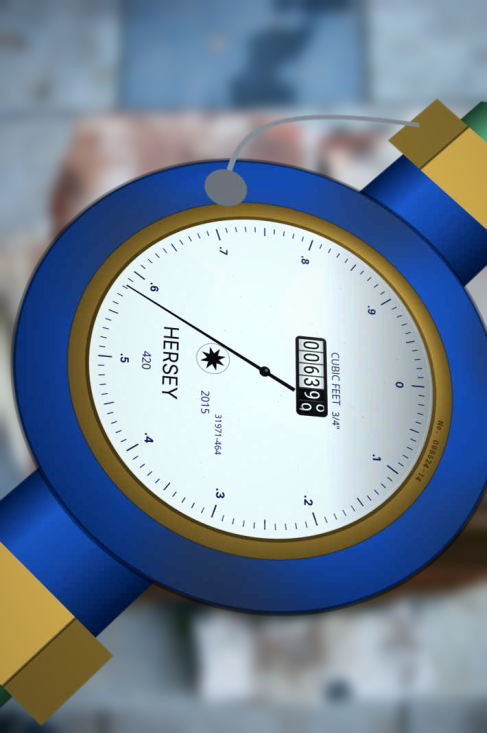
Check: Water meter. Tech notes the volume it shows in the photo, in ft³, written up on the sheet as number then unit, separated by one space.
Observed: 6398.58 ft³
